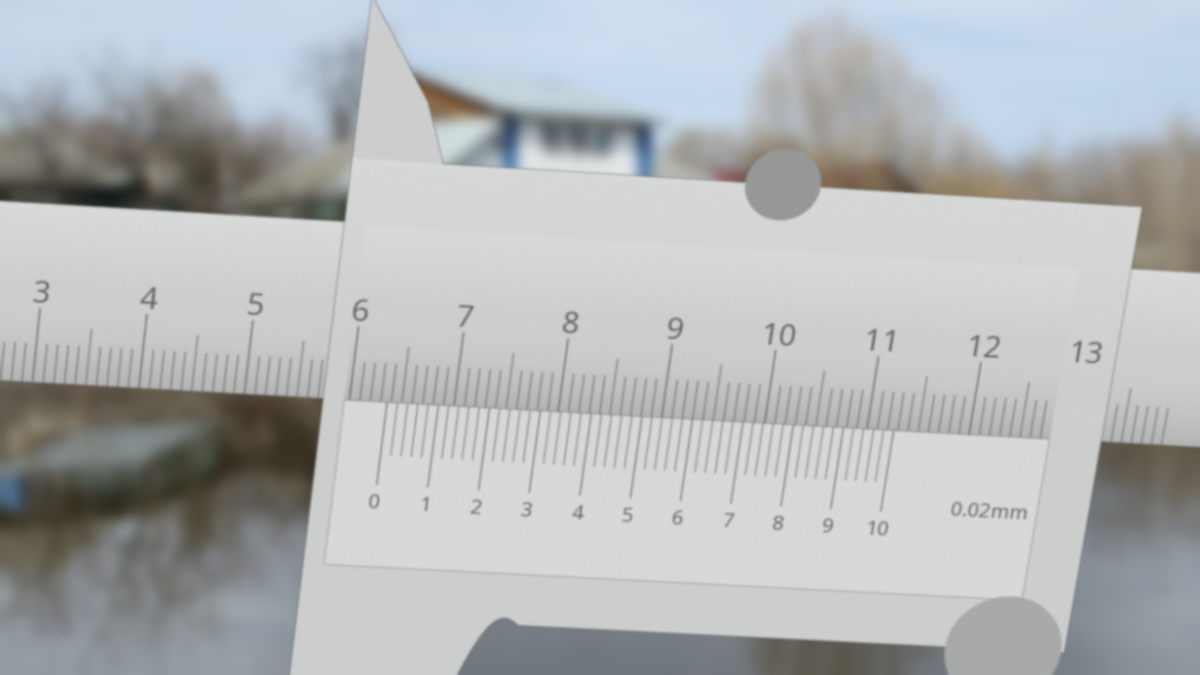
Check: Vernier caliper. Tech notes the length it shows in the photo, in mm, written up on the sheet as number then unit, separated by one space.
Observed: 63.6 mm
